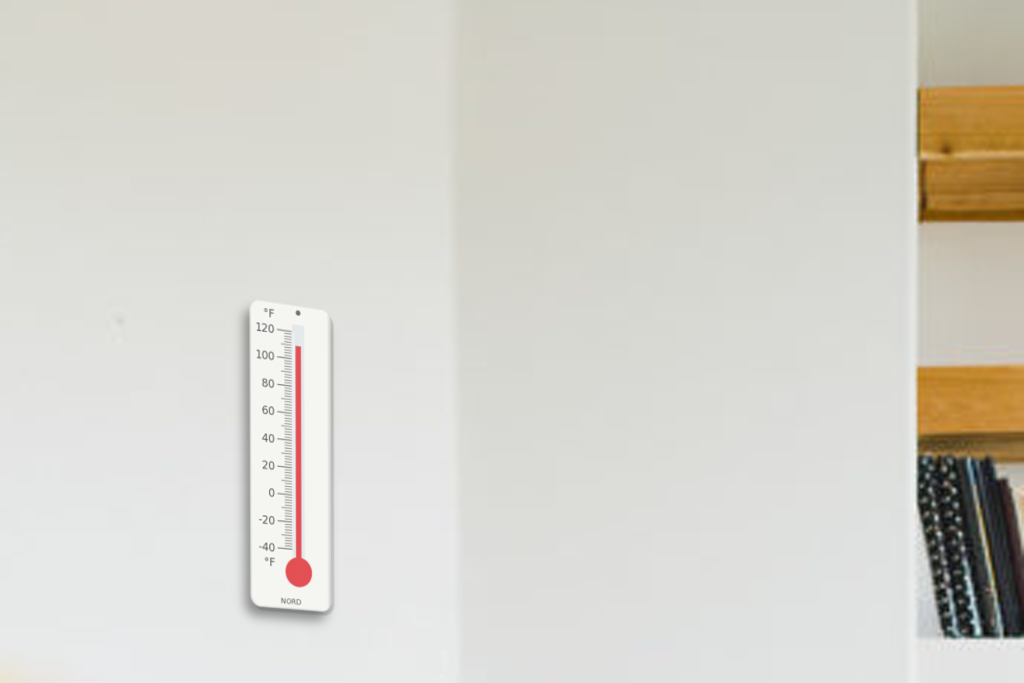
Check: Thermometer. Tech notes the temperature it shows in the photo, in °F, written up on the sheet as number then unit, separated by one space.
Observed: 110 °F
